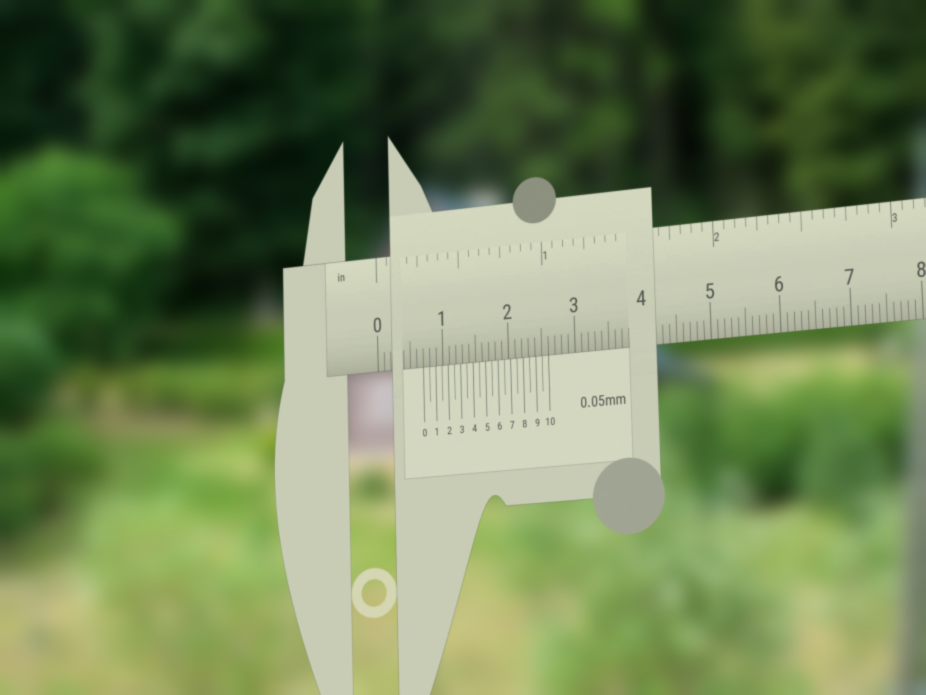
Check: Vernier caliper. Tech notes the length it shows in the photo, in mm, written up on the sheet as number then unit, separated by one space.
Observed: 7.0 mm
